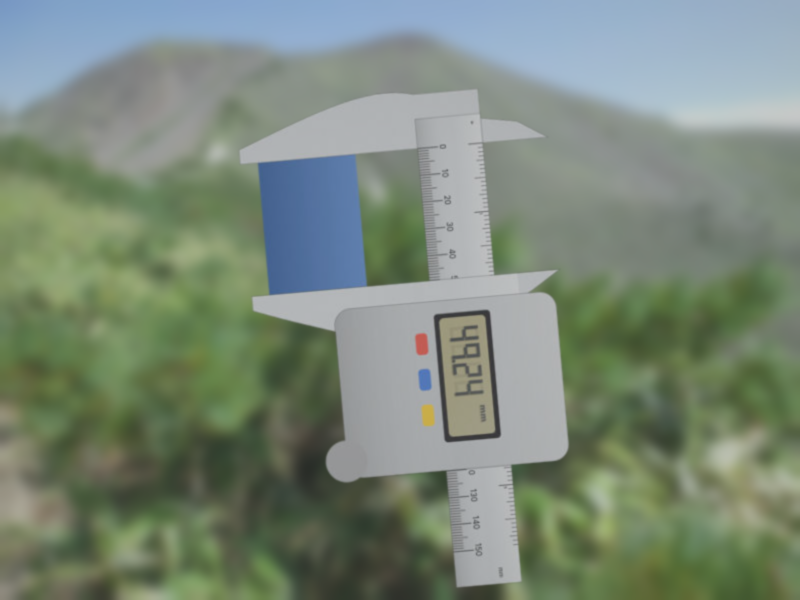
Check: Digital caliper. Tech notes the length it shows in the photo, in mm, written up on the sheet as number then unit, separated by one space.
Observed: 49.24 mm
